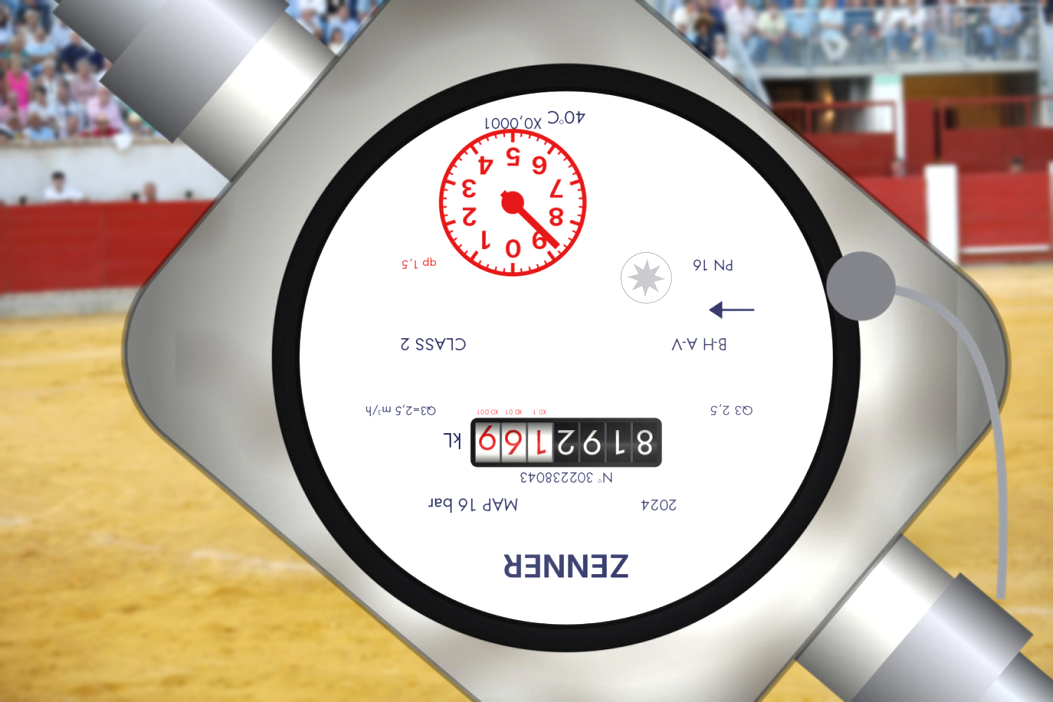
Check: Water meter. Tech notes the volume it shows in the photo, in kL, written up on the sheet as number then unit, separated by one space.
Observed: 8192.1688 kL
